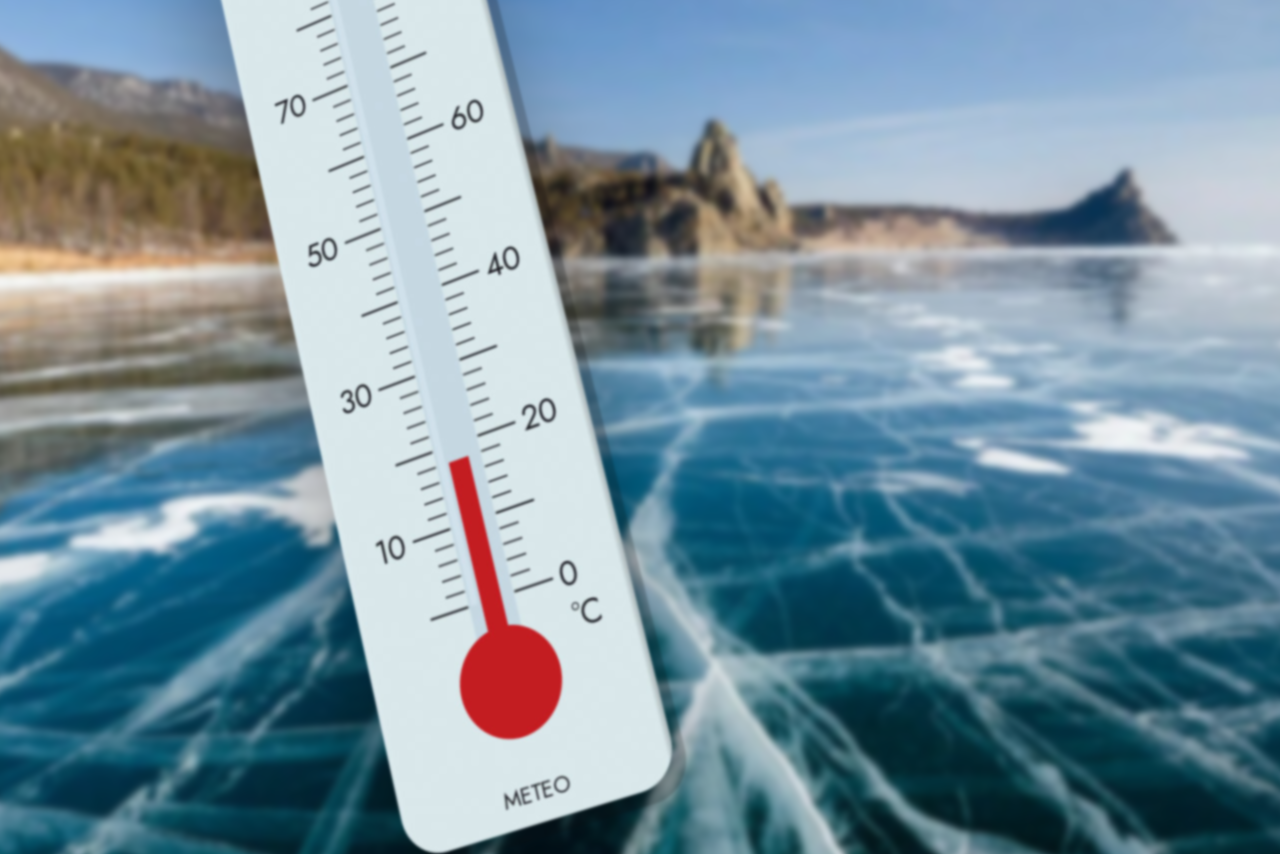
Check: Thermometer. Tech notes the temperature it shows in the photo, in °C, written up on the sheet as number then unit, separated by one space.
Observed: 18 °C
